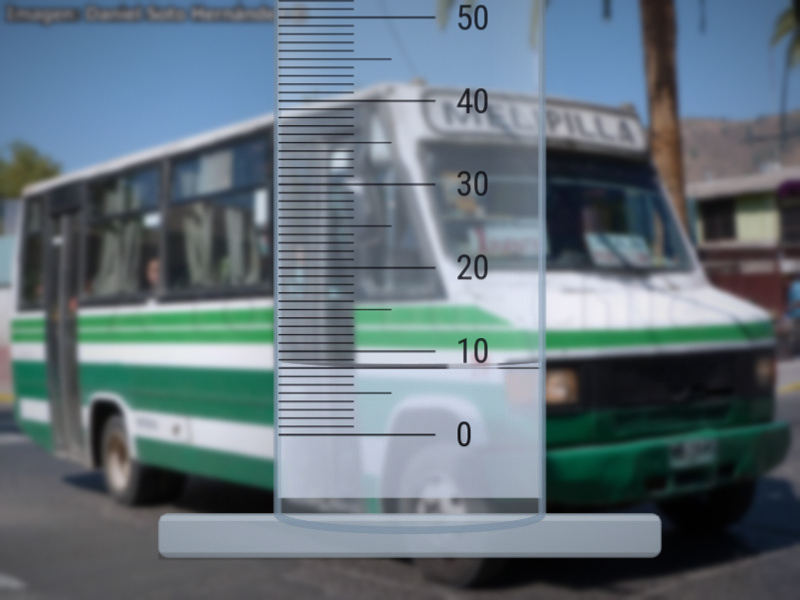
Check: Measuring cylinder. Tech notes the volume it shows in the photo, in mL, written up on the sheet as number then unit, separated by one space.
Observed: 8 mL
